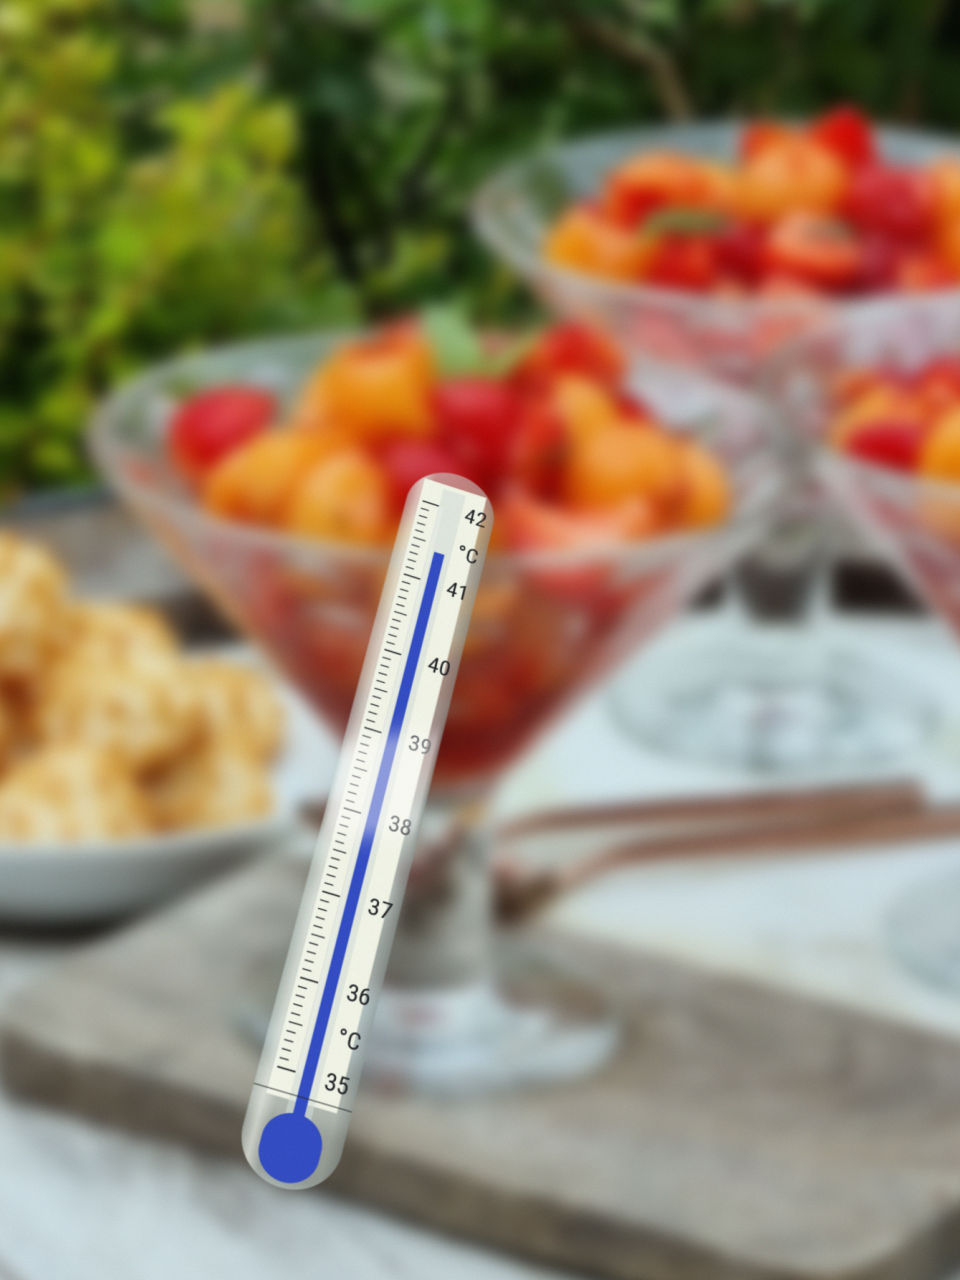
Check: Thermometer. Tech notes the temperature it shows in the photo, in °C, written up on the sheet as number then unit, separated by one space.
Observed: 41.4 °C
